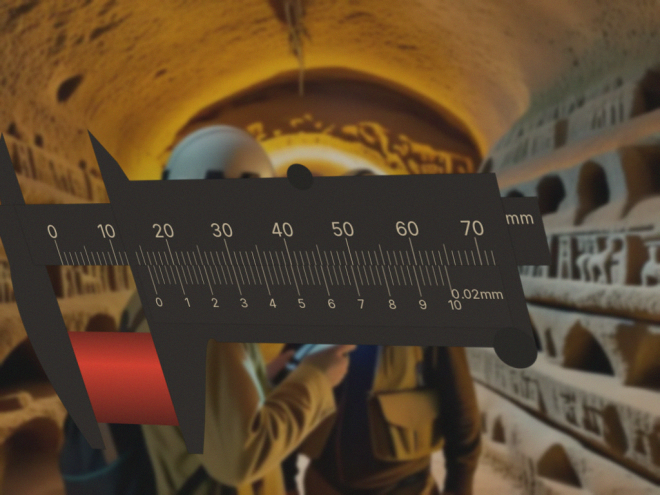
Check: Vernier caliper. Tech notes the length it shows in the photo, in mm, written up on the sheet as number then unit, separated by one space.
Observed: 15.4 mm
